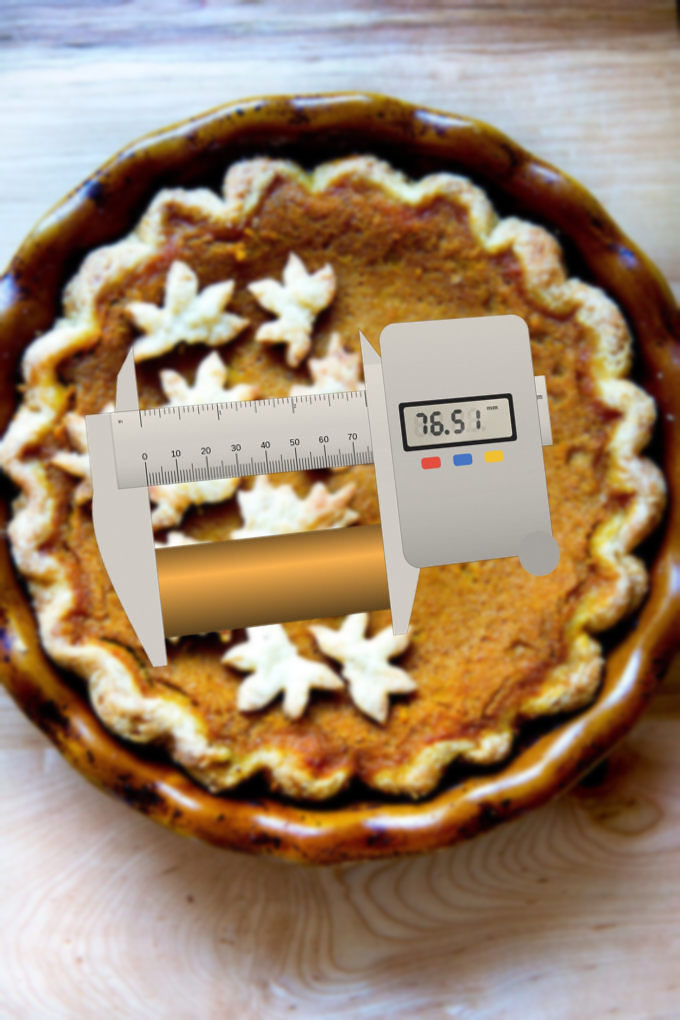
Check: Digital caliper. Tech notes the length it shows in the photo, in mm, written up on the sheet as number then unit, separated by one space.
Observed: 76.51 mm
